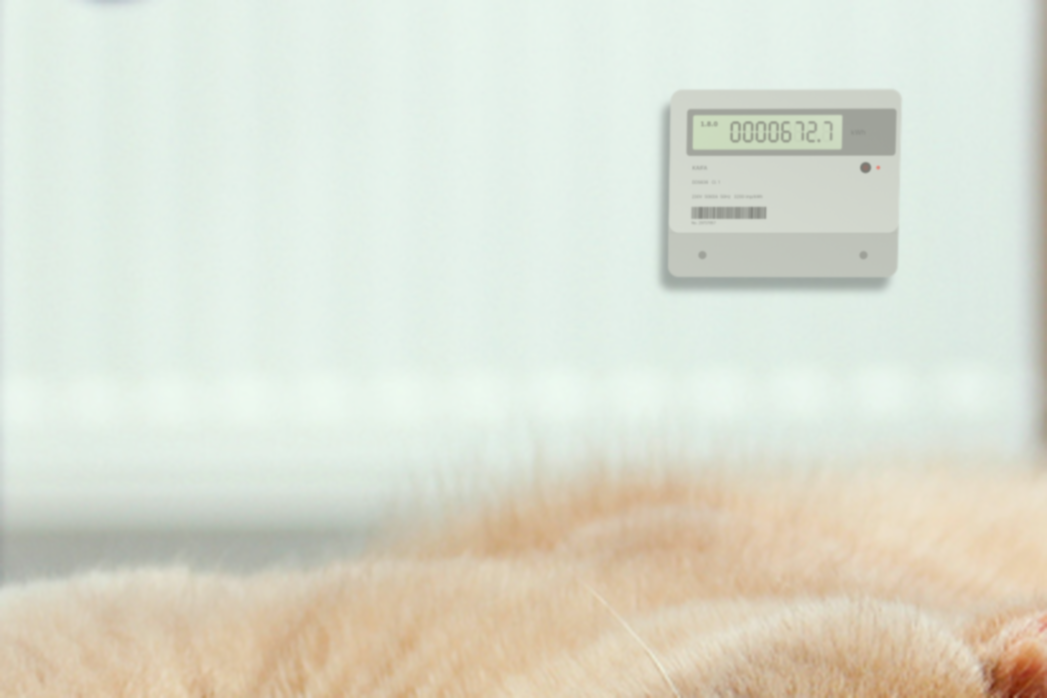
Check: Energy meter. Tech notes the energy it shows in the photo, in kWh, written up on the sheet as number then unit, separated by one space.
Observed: 672.7 kWh
